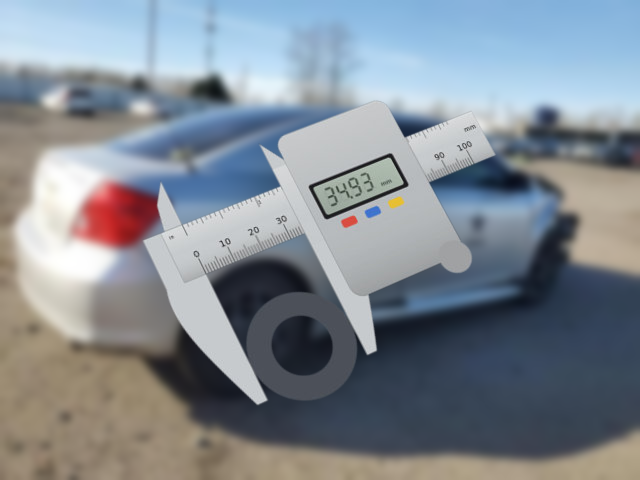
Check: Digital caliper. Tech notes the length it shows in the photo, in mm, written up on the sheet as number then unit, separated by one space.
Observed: 34.93 mm
